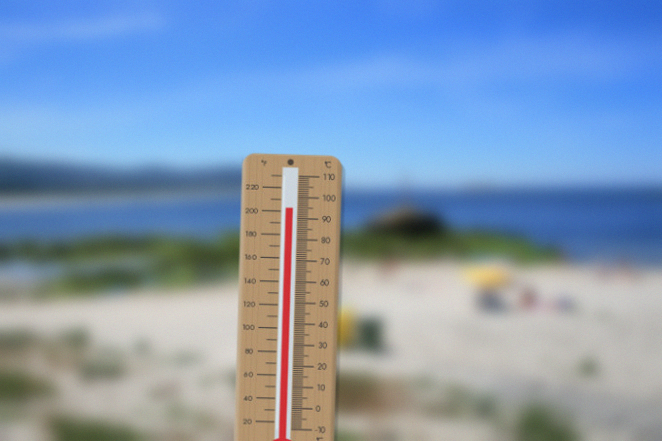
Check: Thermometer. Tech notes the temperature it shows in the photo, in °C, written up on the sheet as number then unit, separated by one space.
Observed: 95 °C
